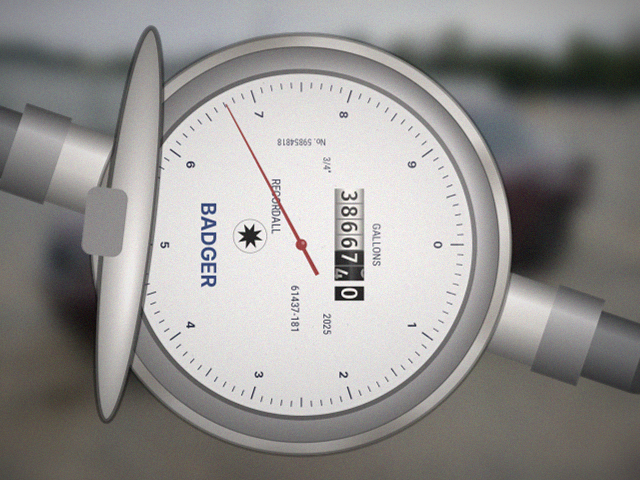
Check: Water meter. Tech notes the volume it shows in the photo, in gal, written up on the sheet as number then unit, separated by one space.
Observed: 3866736.7 gal
